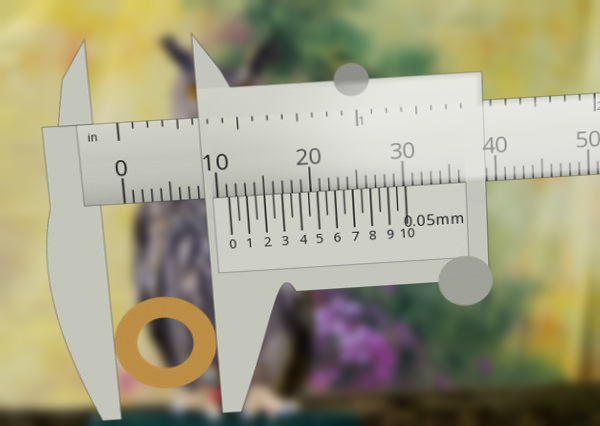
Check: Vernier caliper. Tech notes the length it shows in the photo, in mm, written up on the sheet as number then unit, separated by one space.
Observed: 11.2 mm
